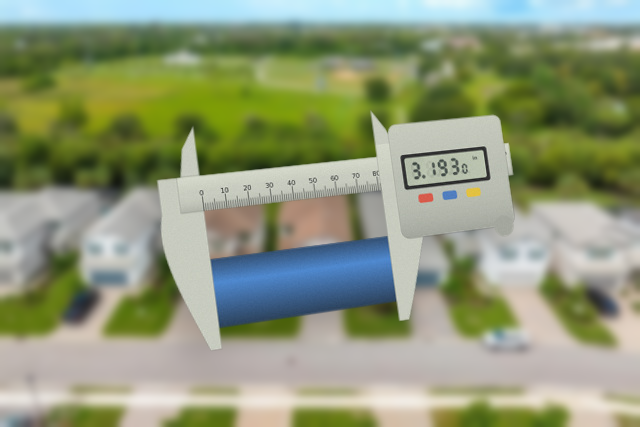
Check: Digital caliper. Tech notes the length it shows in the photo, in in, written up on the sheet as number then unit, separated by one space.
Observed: 3.1930 in
